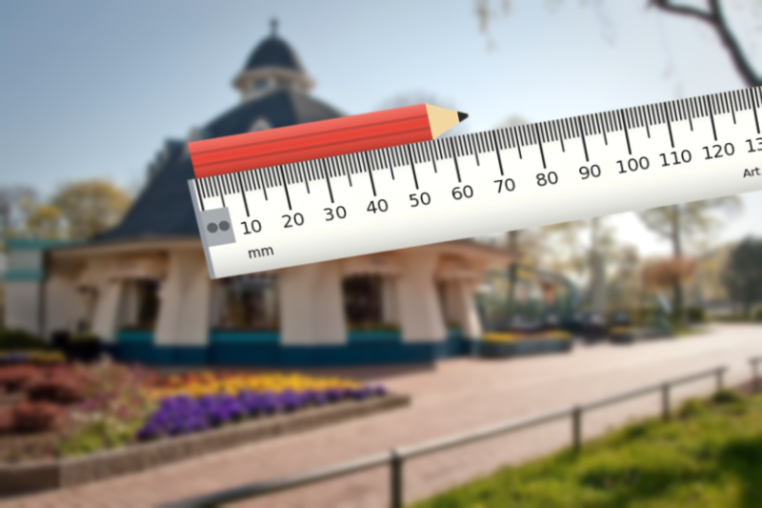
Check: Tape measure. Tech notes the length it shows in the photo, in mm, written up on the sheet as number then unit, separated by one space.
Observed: 65 mm
